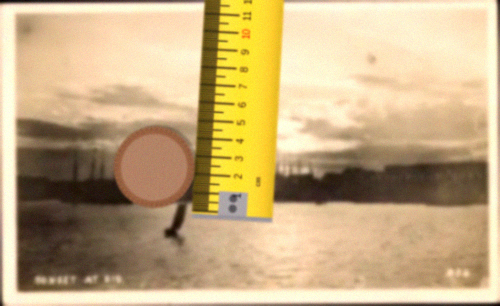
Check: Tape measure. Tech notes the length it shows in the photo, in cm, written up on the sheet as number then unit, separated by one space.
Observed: 4.5 cm
